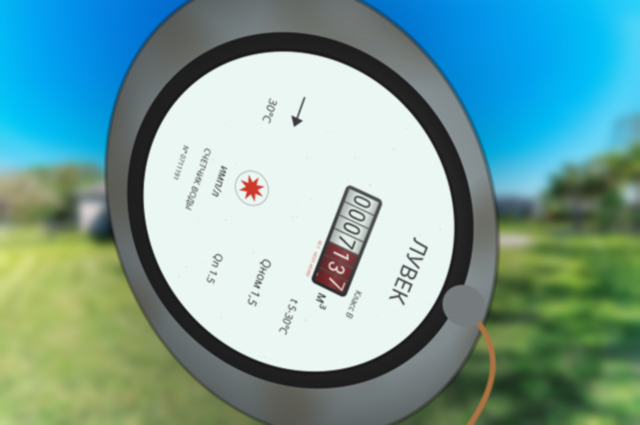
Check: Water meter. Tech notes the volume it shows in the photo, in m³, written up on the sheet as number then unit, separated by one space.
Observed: 7.137 m³
